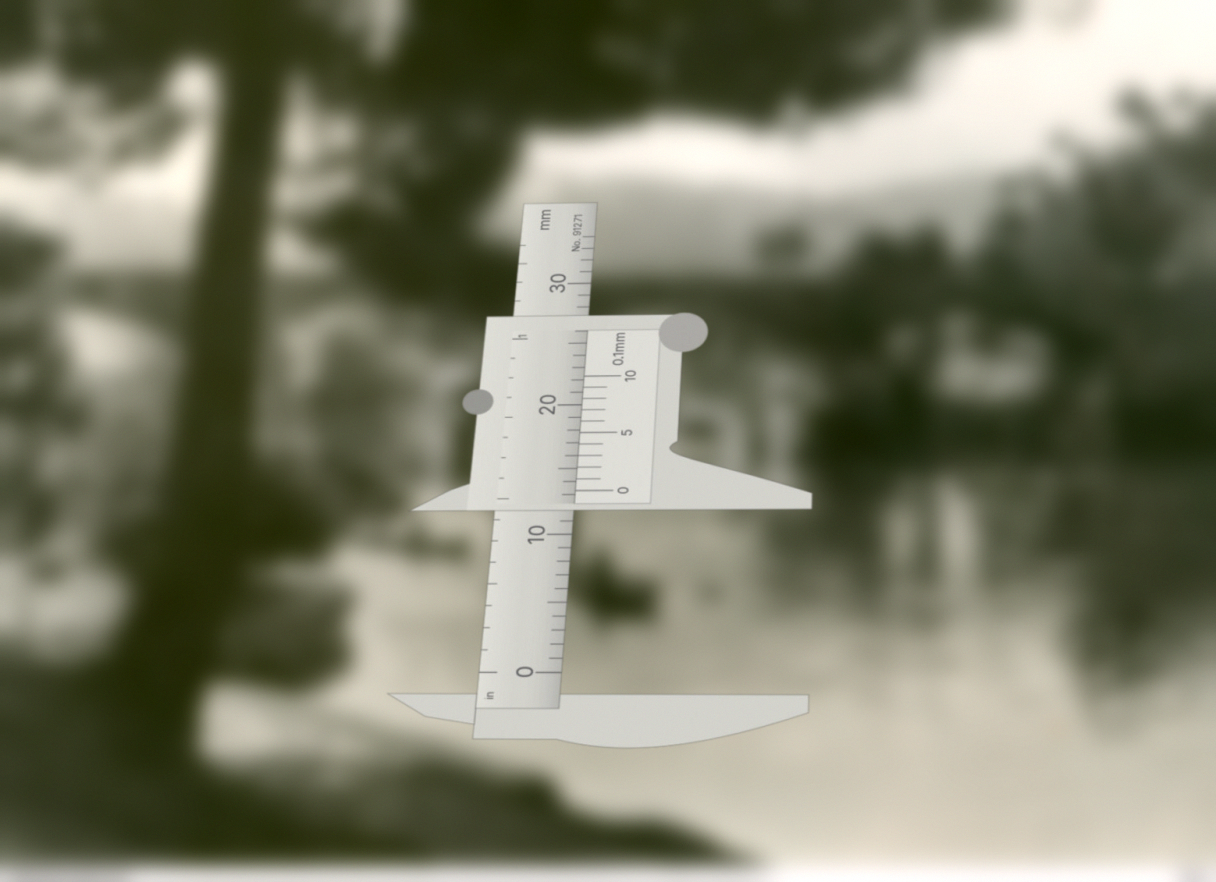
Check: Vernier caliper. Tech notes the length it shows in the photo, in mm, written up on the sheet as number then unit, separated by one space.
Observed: 13.3 mm
